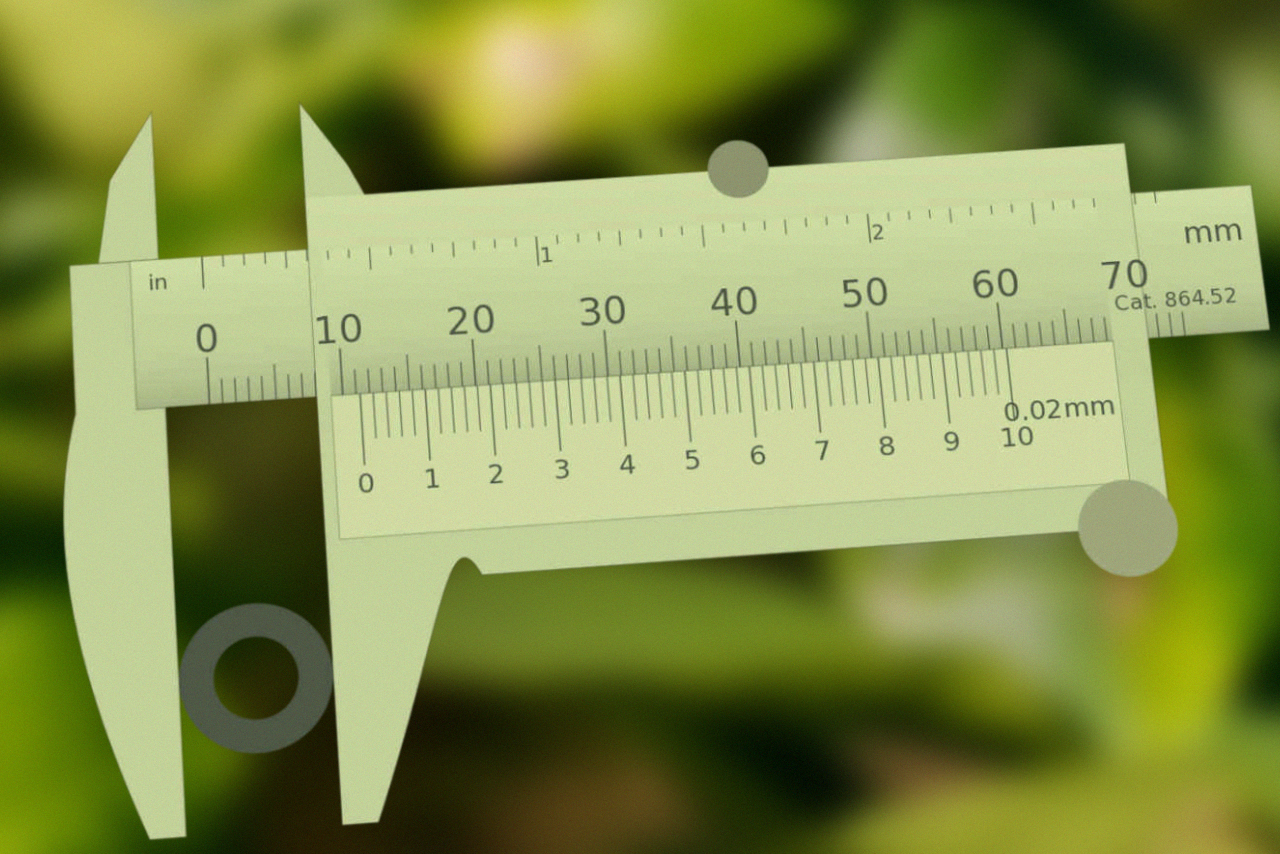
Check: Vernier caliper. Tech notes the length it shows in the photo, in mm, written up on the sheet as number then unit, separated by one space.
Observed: 11.3 mm
